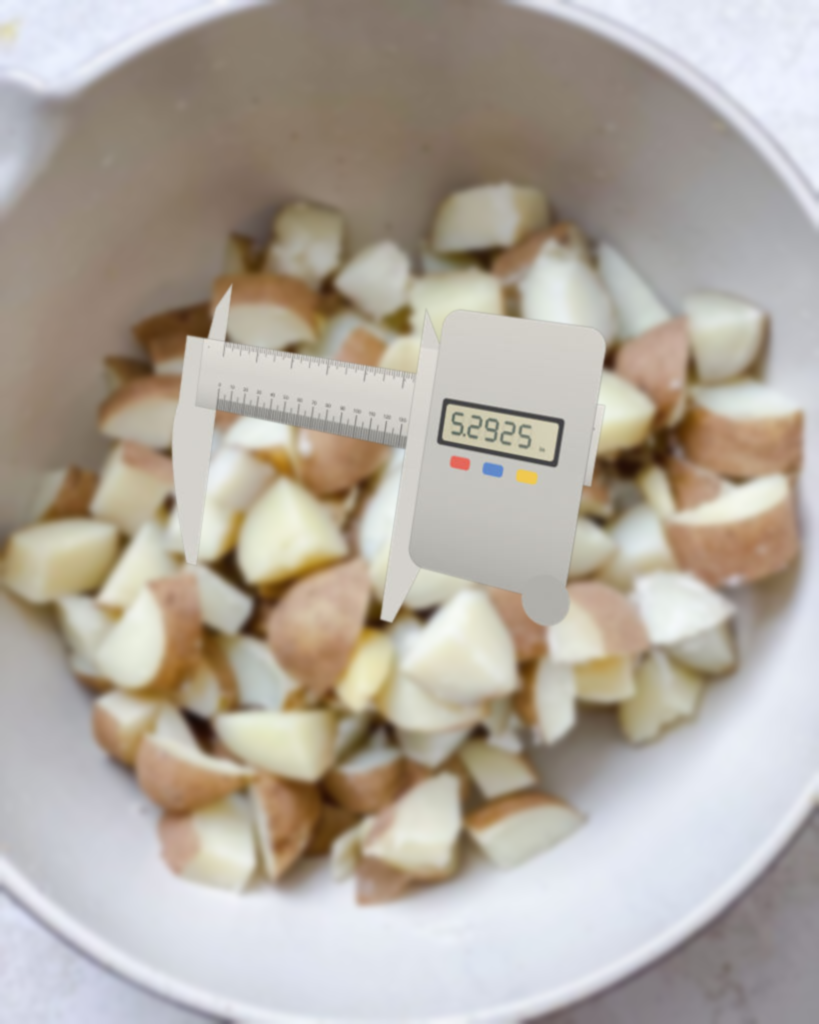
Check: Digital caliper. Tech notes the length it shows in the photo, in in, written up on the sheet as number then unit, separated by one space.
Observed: 5.2925 in
